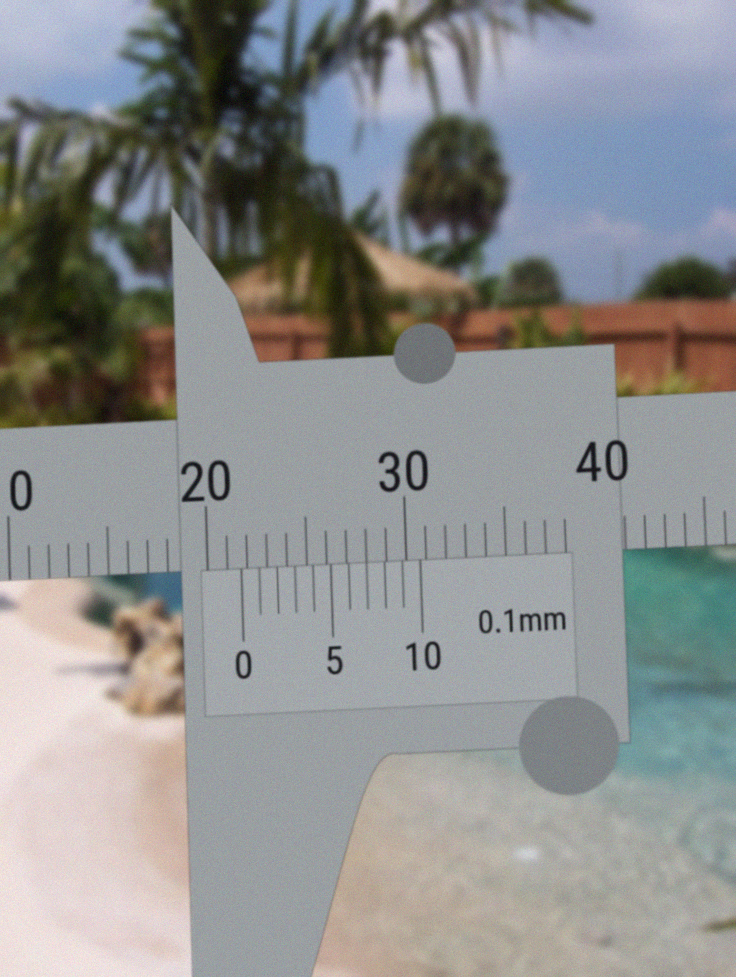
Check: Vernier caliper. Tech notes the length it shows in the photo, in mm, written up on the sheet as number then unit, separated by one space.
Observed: 21.7 mm
